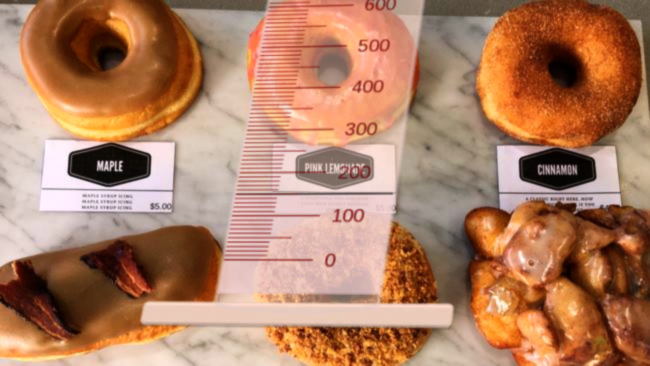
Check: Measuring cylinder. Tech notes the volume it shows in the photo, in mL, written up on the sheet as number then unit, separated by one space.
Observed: 150 mL
